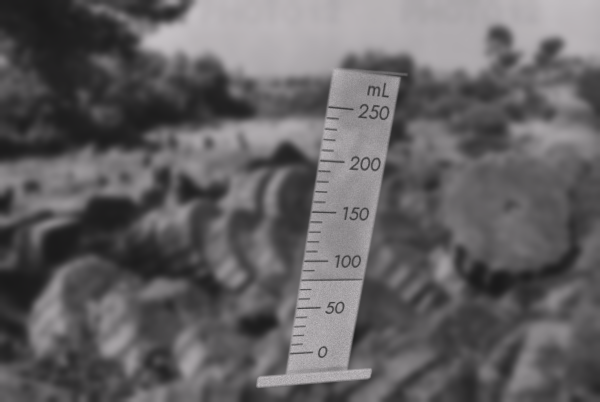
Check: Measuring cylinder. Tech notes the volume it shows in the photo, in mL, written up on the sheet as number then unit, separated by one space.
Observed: 80 mL
